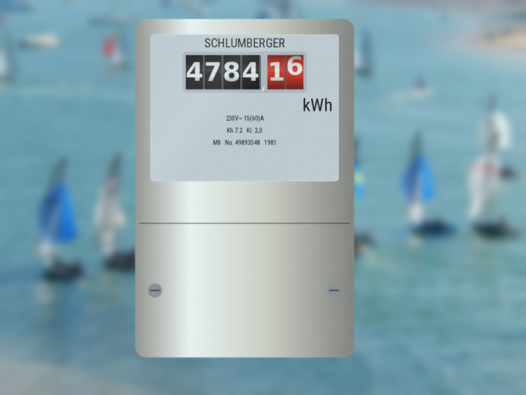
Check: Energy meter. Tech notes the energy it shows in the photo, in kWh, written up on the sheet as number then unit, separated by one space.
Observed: 4784.16 kWh
